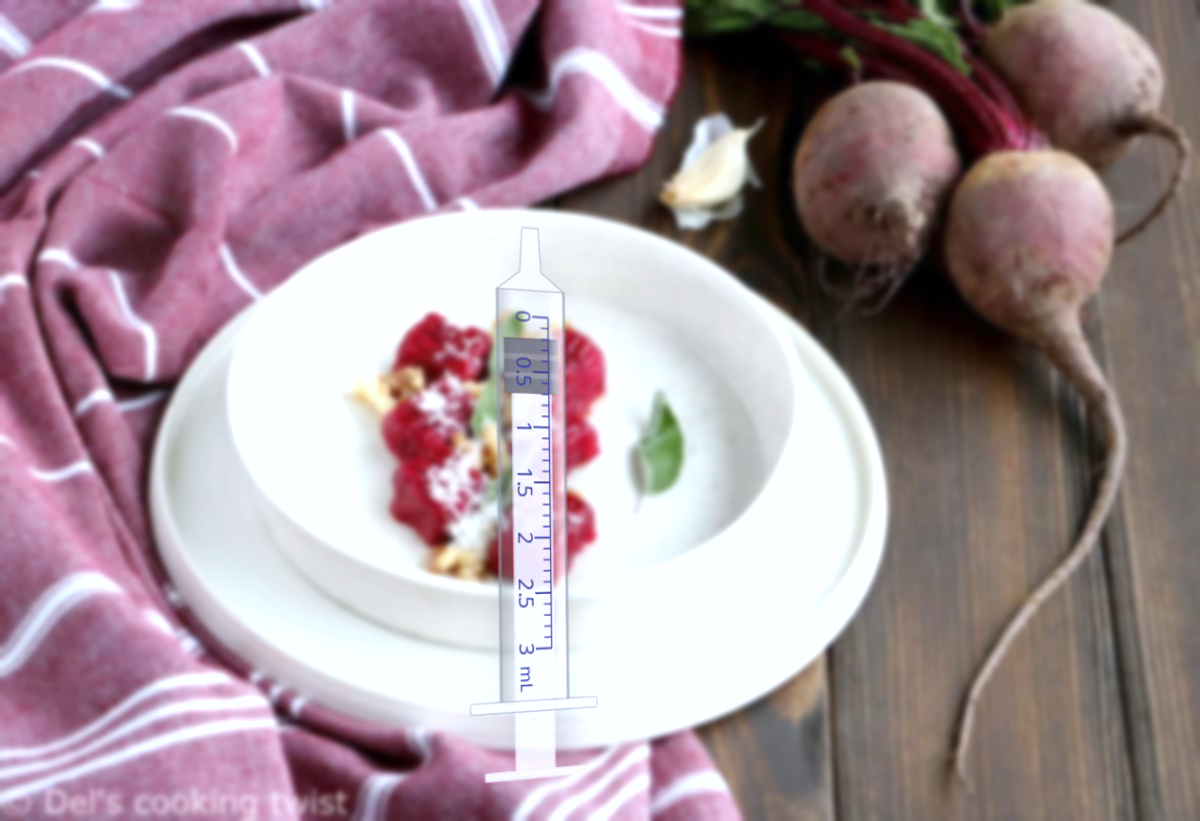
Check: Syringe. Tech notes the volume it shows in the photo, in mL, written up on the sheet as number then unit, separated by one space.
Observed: 0.2 mL
